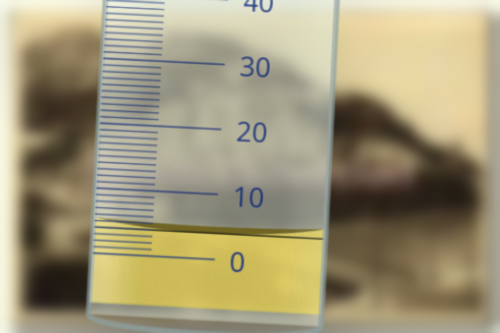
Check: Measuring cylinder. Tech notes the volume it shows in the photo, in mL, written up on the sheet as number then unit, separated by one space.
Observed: 4 mL
